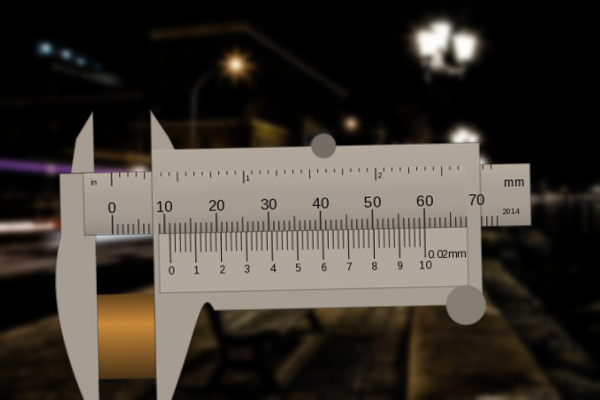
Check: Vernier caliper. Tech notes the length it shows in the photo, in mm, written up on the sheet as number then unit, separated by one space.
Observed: 11.0 mm
